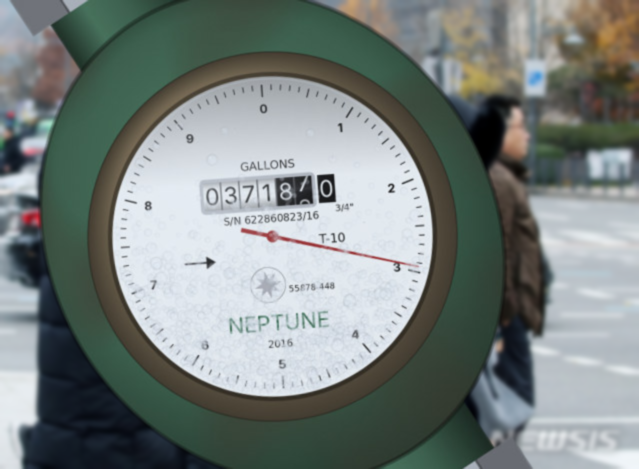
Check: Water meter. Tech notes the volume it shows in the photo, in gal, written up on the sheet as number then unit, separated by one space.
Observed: 371872.9 gal
